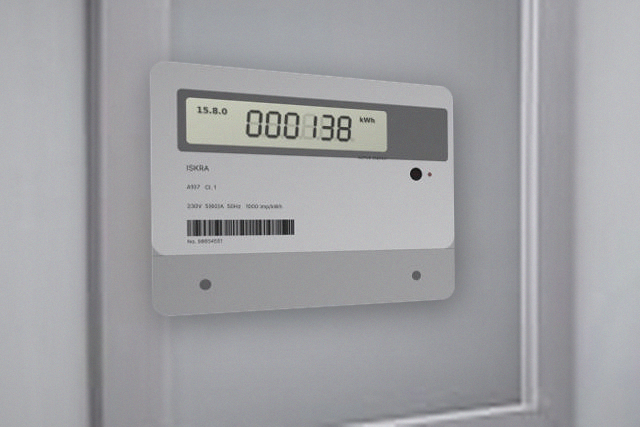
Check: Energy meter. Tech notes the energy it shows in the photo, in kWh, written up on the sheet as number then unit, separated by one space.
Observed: 138 kWh
